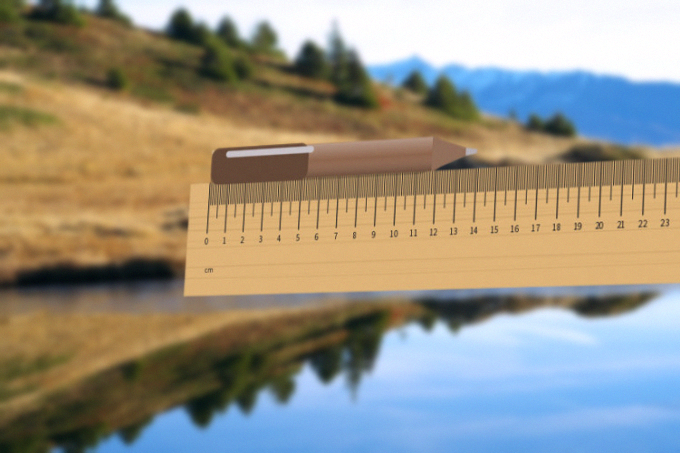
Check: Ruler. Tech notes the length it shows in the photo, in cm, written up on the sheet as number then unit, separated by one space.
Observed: 14 cm
